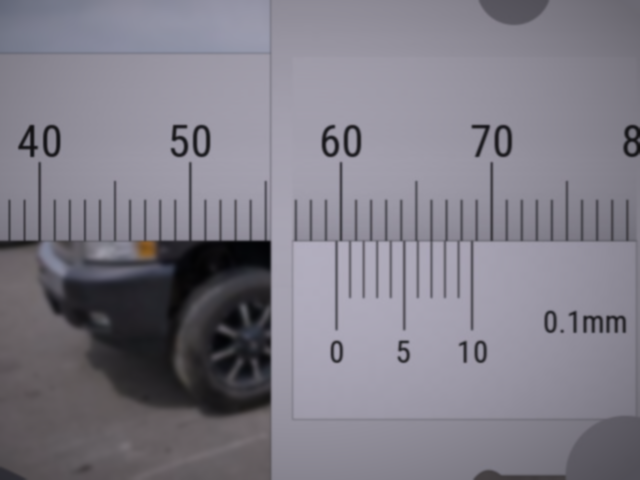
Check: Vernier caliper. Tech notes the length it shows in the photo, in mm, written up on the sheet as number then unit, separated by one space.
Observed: 59.7 mm
